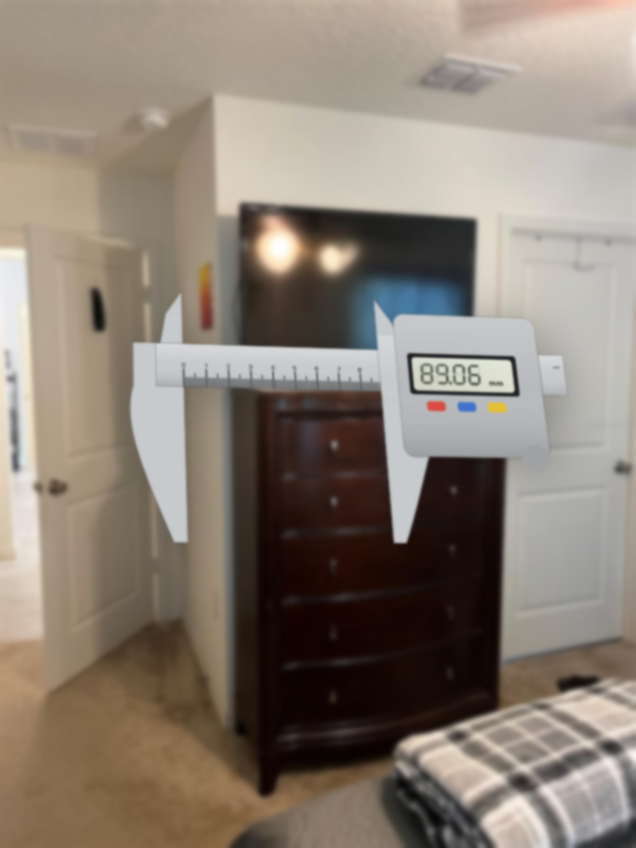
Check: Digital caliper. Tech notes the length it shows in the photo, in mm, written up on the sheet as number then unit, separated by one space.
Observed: 89.06 mm
